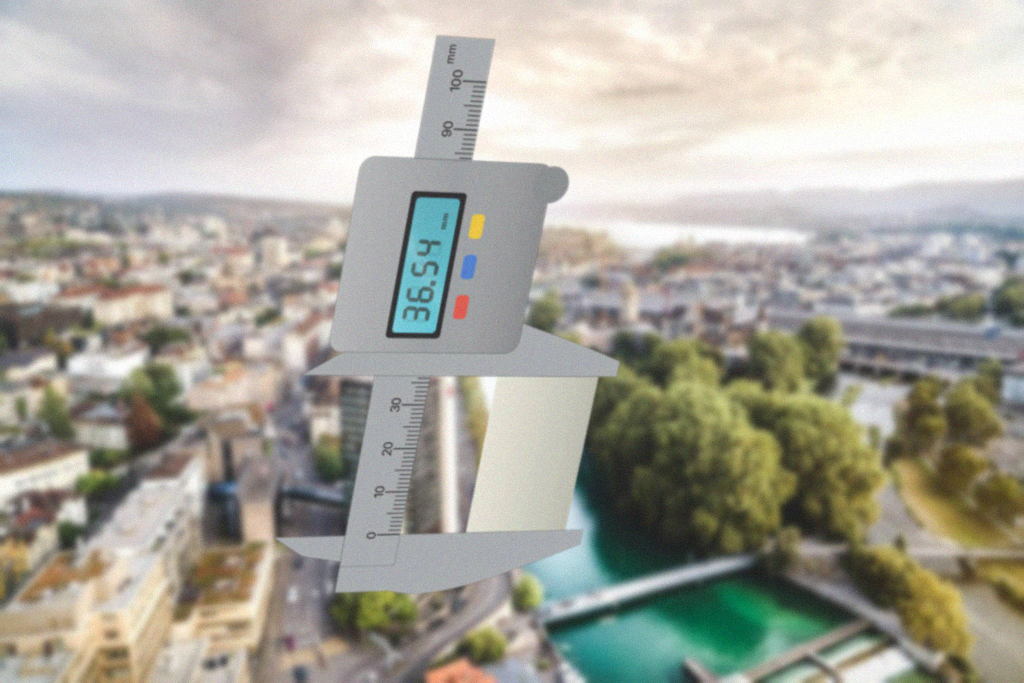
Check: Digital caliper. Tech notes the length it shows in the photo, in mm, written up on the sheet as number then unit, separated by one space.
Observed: 36.54 mm
